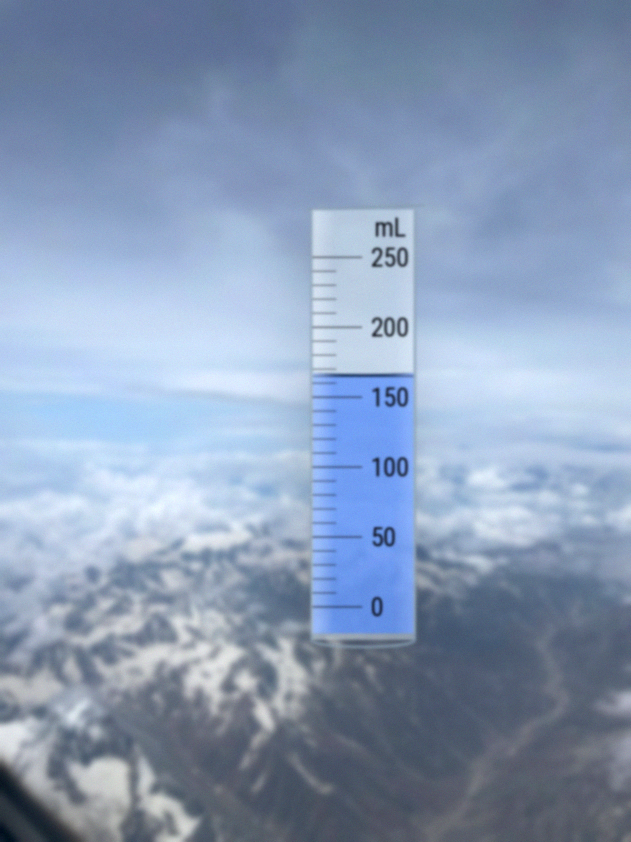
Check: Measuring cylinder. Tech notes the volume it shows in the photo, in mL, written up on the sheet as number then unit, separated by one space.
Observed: 165 mL
